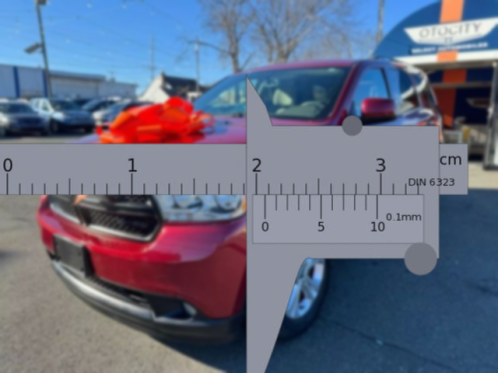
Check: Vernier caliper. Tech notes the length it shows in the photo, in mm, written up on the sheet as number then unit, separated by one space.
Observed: 20.7 mm
